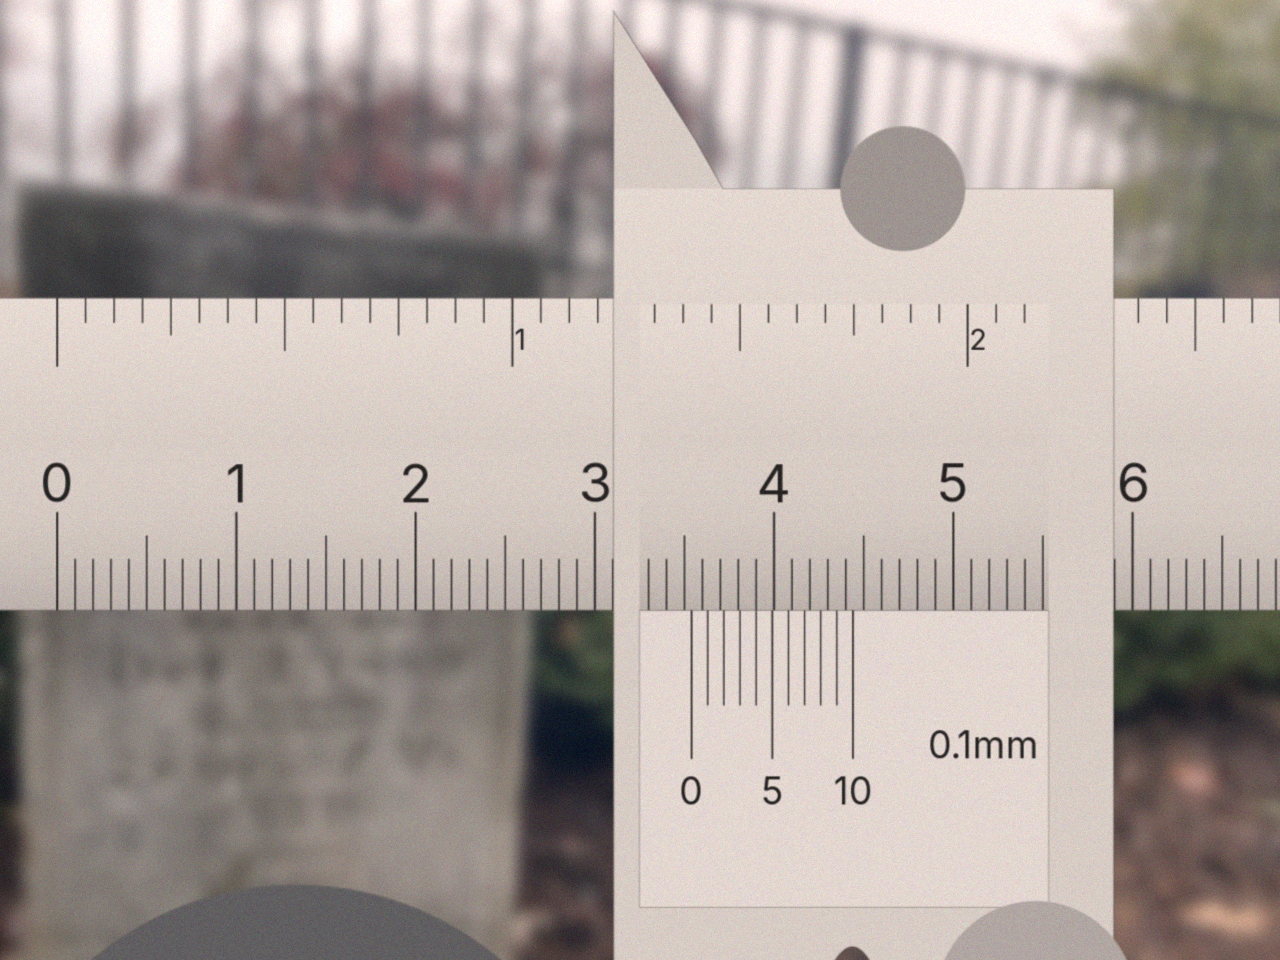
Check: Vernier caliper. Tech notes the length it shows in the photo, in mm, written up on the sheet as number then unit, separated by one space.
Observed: 35.4 mm
